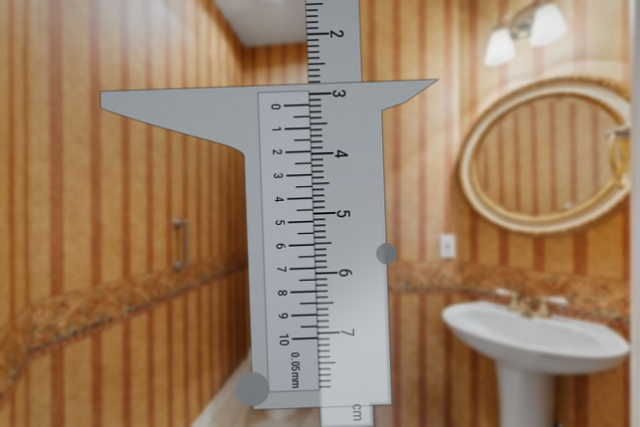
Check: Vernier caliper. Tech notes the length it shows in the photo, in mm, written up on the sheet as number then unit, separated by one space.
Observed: 31.8 mm
